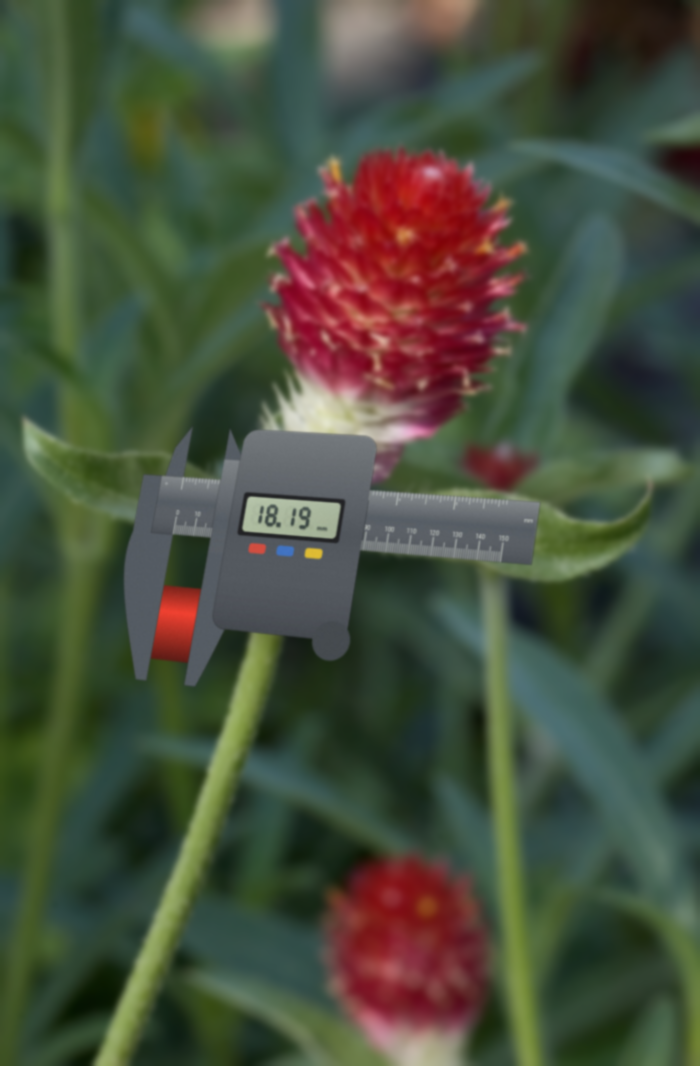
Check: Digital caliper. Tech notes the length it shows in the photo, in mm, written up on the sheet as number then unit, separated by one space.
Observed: 18.19 mm
